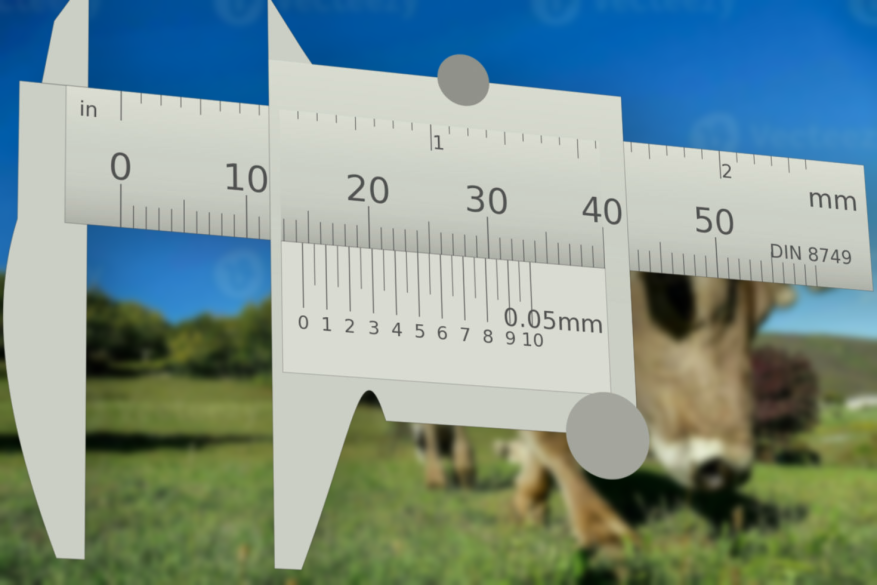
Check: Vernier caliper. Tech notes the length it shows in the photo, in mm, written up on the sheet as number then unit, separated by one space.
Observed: 14.5 mm
